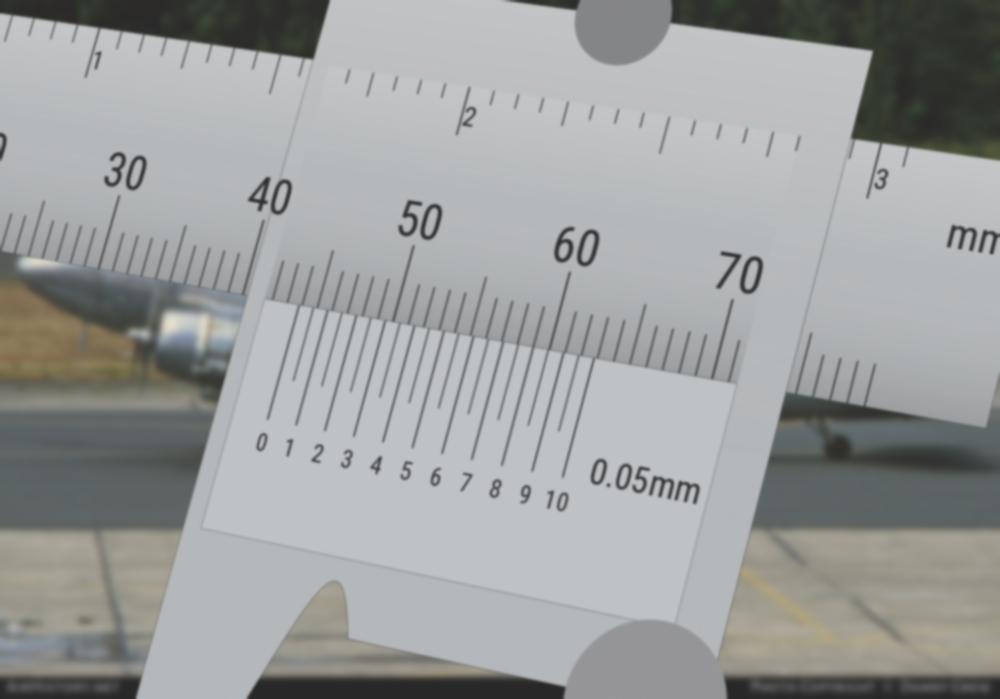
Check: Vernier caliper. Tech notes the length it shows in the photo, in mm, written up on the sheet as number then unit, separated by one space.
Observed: 43.8 mm
